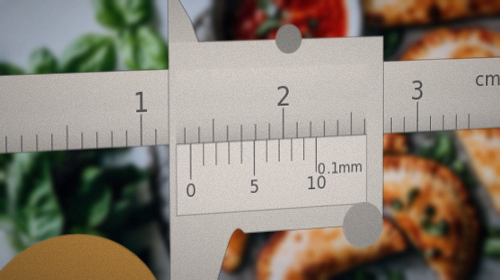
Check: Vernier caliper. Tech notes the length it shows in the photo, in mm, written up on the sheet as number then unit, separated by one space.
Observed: 13.4 mm
